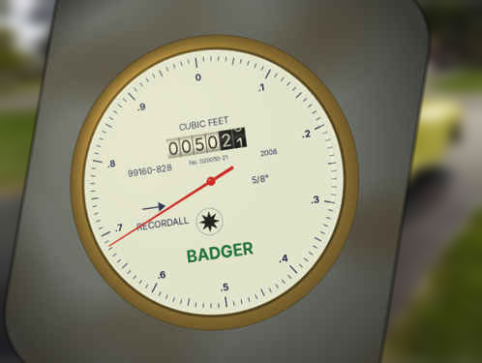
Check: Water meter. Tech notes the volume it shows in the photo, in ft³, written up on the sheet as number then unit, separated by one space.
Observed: 5020.68 ft³
